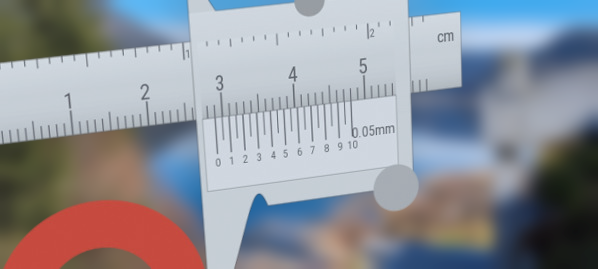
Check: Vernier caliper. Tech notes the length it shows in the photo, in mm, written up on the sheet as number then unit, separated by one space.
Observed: 29.0 mm
